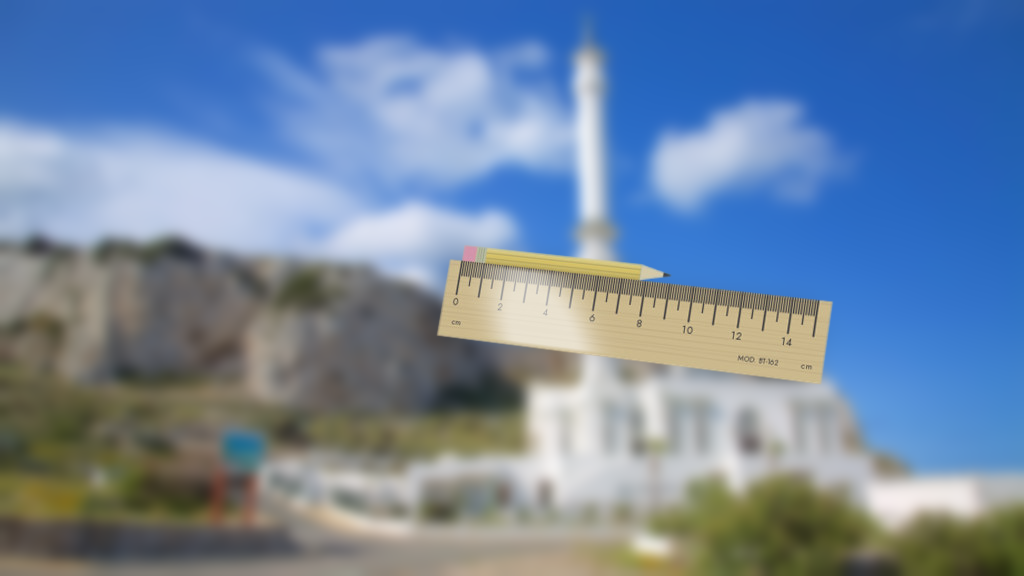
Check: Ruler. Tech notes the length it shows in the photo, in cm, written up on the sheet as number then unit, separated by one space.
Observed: 9 cm
